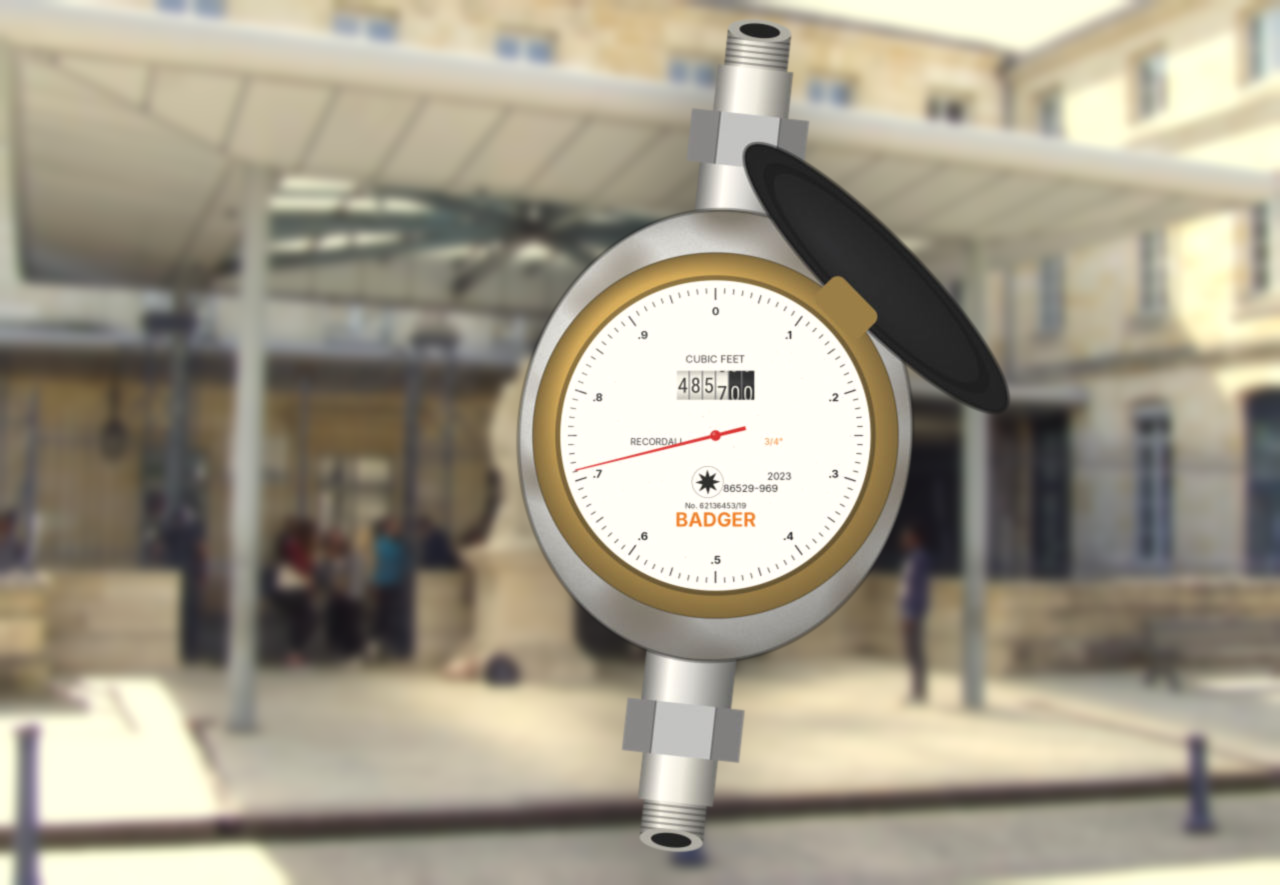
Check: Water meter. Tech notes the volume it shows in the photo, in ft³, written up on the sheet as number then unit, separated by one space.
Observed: 485699.71 ft³
